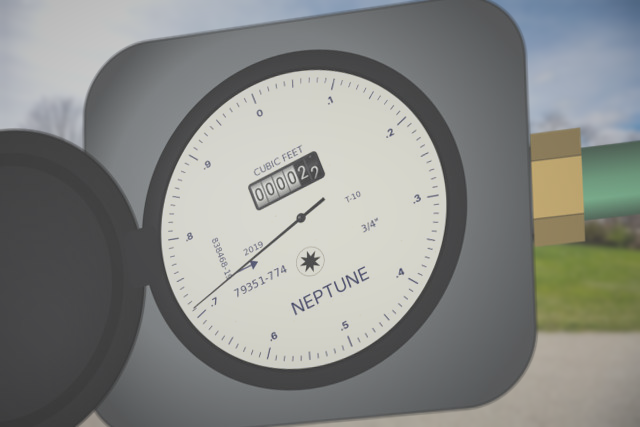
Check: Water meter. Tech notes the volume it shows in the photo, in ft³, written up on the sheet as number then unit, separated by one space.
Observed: 21.71 ft³
